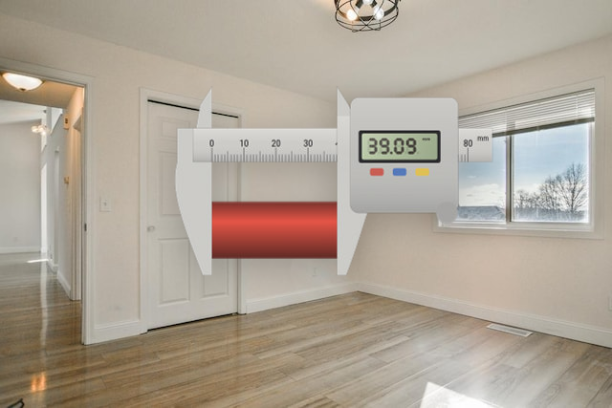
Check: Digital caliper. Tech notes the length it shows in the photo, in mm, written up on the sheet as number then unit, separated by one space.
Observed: 39.09 mm
